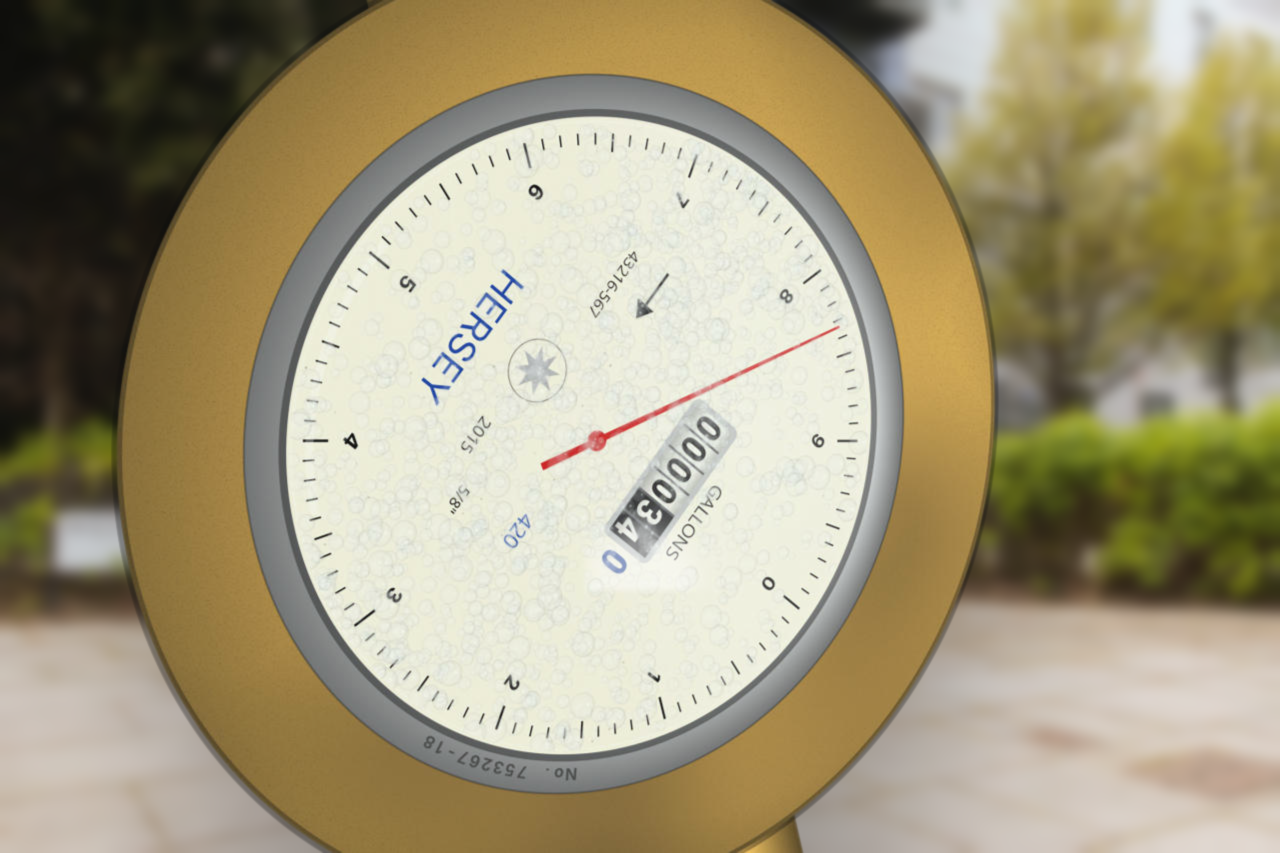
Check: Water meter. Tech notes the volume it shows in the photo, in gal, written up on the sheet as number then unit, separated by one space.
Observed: 338.3 gal
